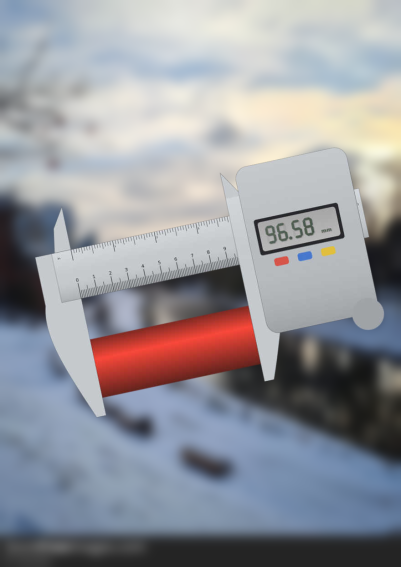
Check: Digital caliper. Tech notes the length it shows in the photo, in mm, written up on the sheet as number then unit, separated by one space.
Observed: 96.58 mm
